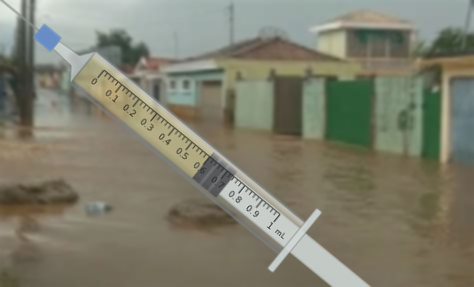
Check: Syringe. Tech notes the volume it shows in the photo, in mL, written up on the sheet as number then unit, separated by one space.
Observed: 0.6 mL
